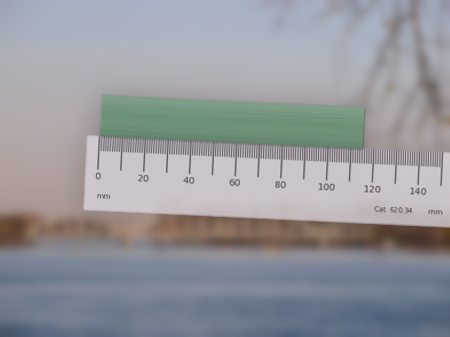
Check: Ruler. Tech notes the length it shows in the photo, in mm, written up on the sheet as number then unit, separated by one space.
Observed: 115 mm
